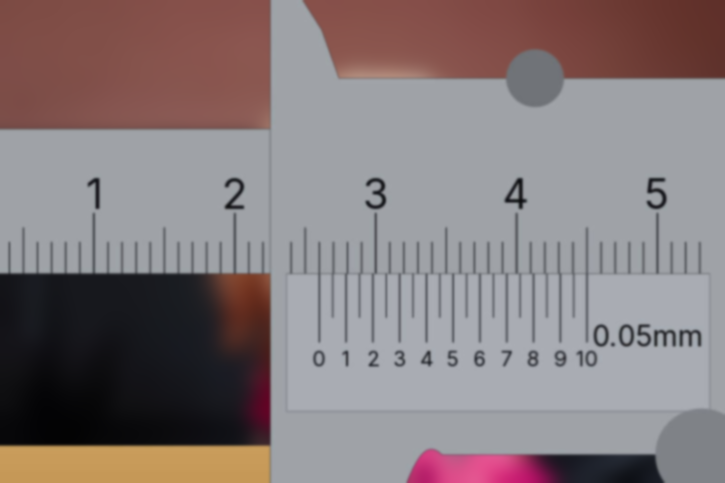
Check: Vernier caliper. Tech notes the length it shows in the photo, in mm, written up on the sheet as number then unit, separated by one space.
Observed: 26.0 mm
